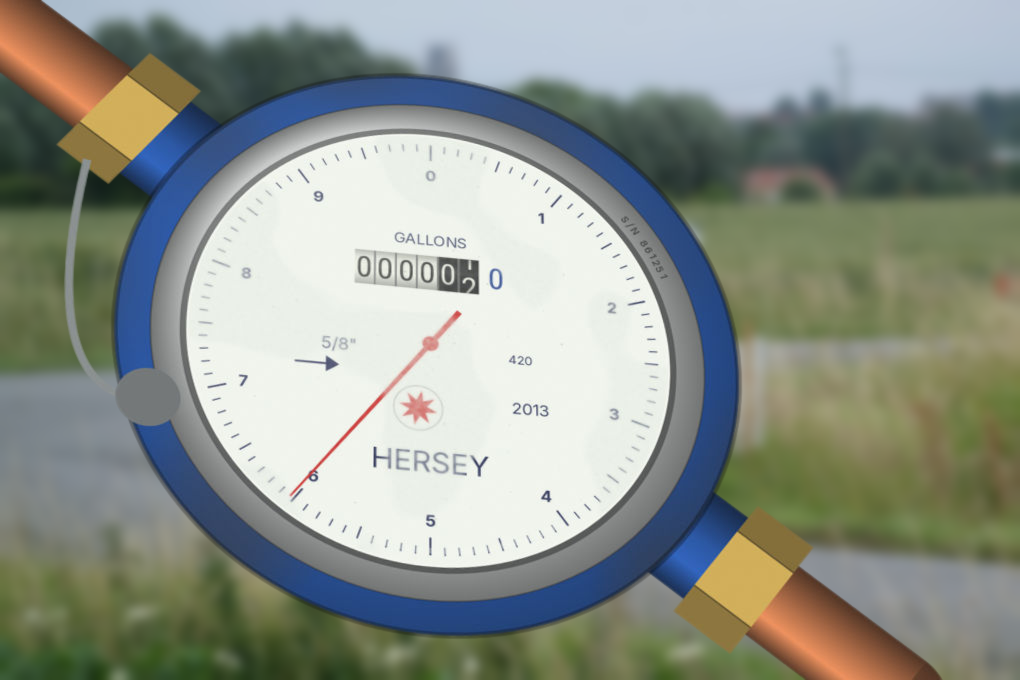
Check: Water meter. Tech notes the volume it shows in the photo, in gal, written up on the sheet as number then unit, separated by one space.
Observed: 16.0 gal
